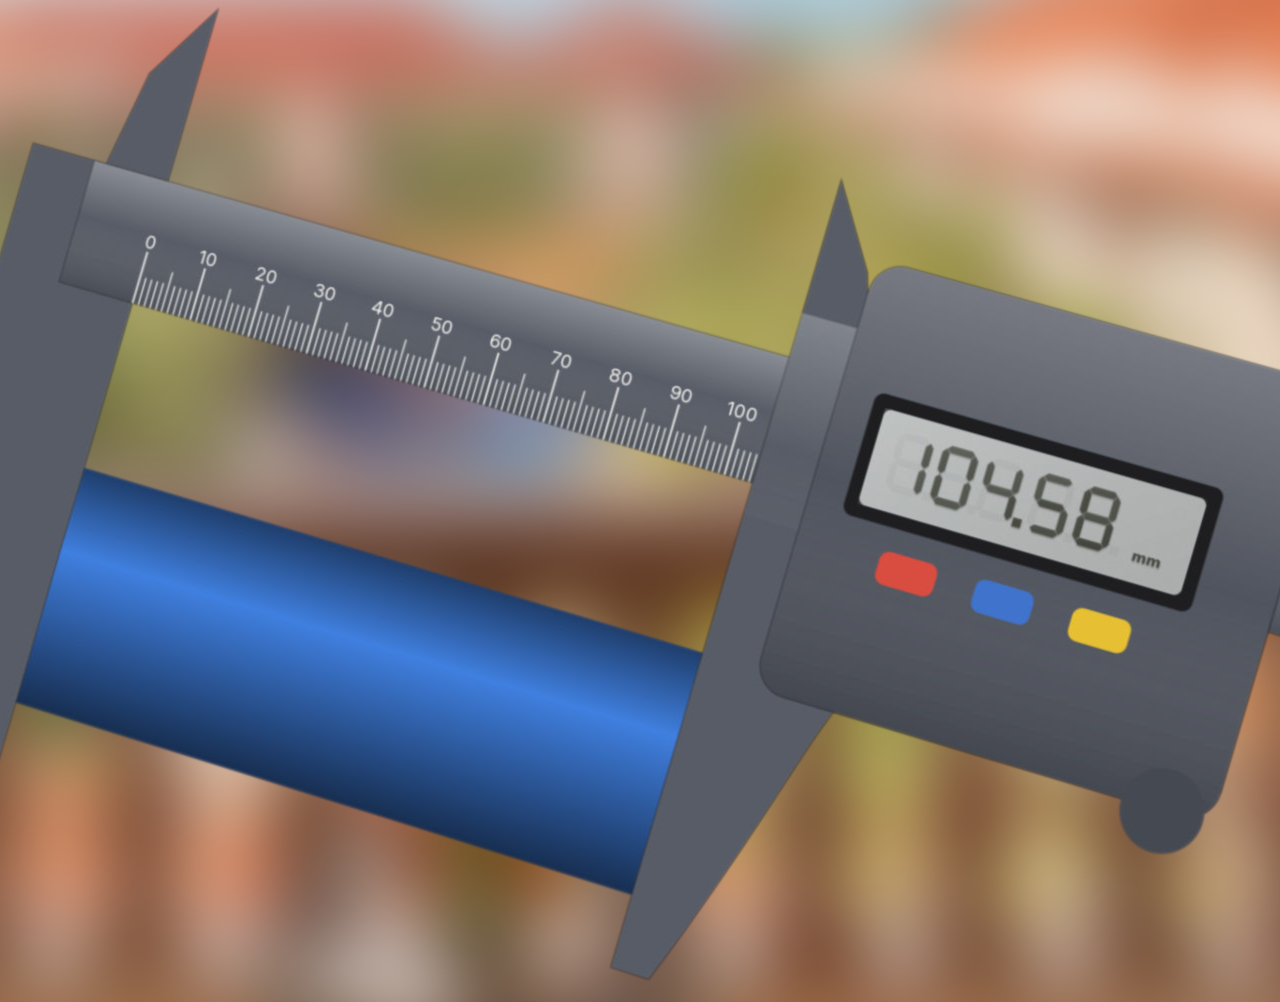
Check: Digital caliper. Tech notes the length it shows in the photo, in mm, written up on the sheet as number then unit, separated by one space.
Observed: 104.58 mm
